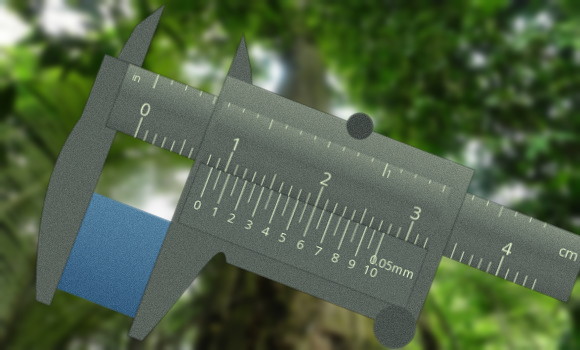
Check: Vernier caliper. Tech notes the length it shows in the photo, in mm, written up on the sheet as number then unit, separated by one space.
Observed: 8.6 mm
